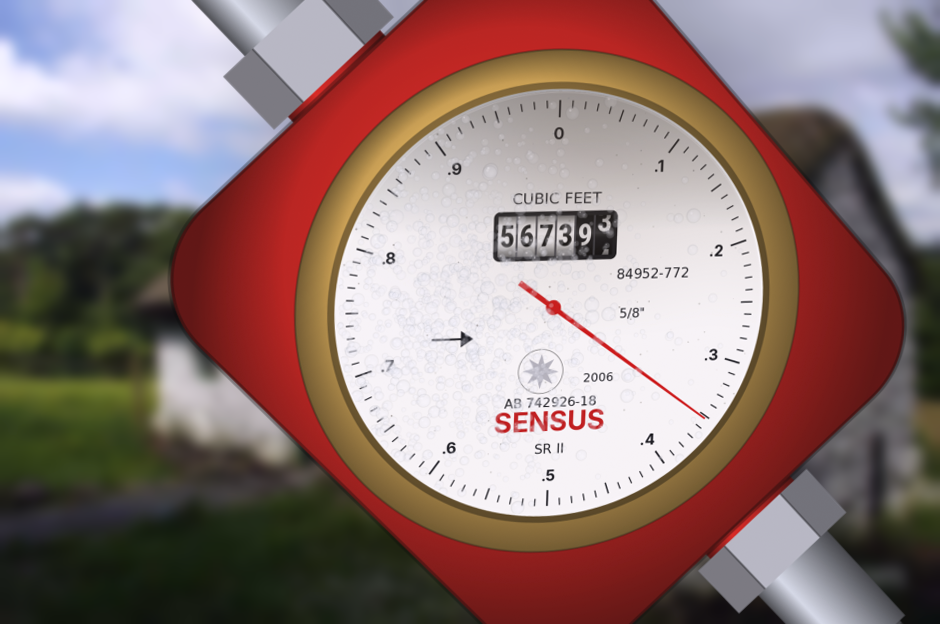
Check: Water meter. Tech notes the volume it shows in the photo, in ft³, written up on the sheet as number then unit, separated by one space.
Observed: 567393.35 ft³
